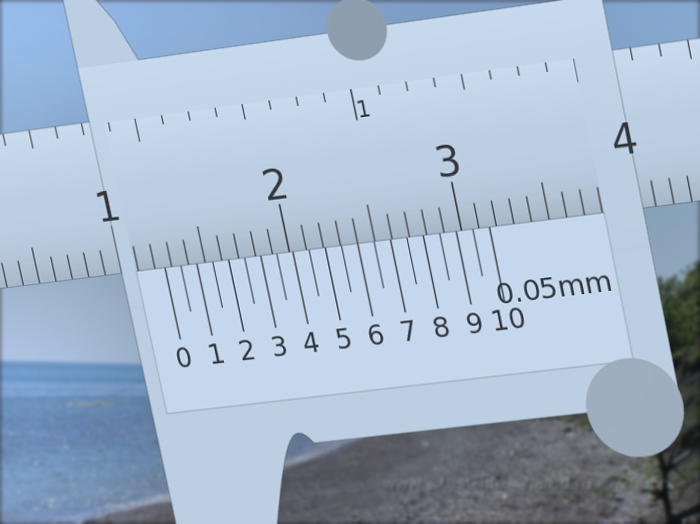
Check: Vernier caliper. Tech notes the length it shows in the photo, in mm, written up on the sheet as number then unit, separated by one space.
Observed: 12.6 mm
